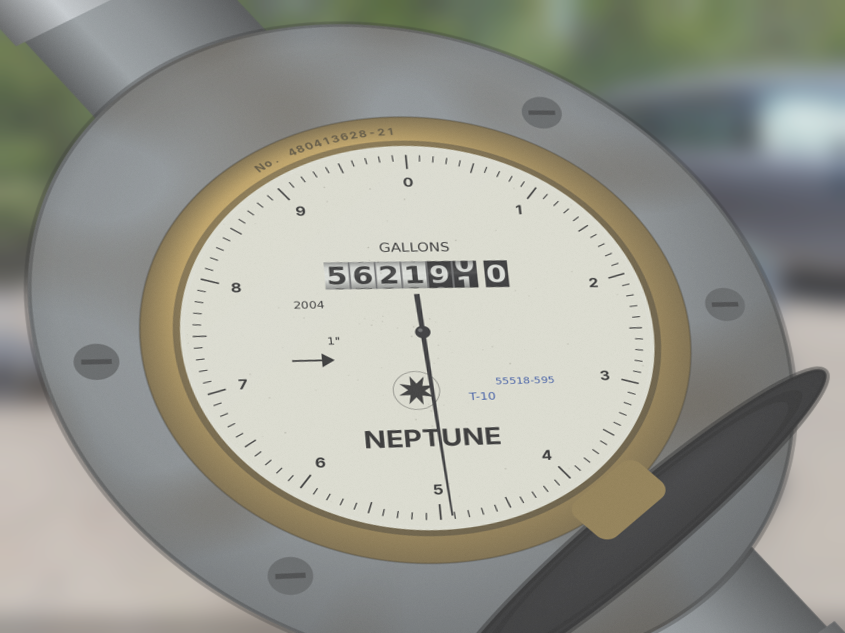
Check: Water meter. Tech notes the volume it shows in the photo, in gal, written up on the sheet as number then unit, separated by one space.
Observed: 5621904.9 gal
